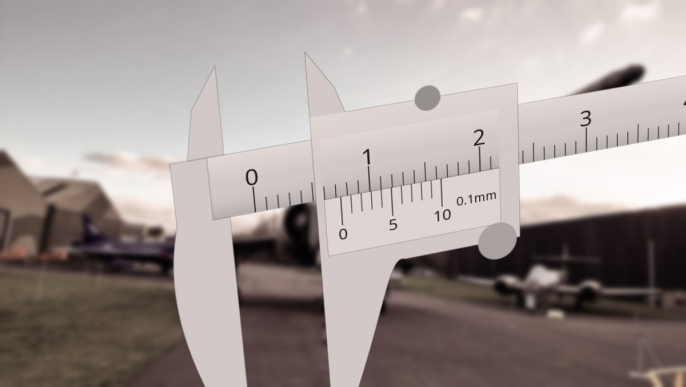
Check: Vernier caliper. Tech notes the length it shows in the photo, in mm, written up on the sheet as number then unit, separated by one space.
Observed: 7.4 mm
